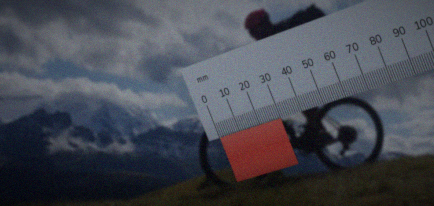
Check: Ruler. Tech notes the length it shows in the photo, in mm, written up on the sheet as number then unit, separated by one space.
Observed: 30 mm
